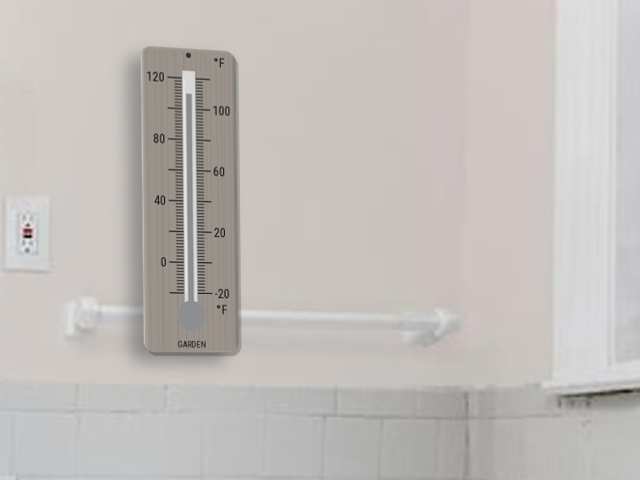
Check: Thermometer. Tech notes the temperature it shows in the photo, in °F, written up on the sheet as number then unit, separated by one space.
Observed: 110 °F
